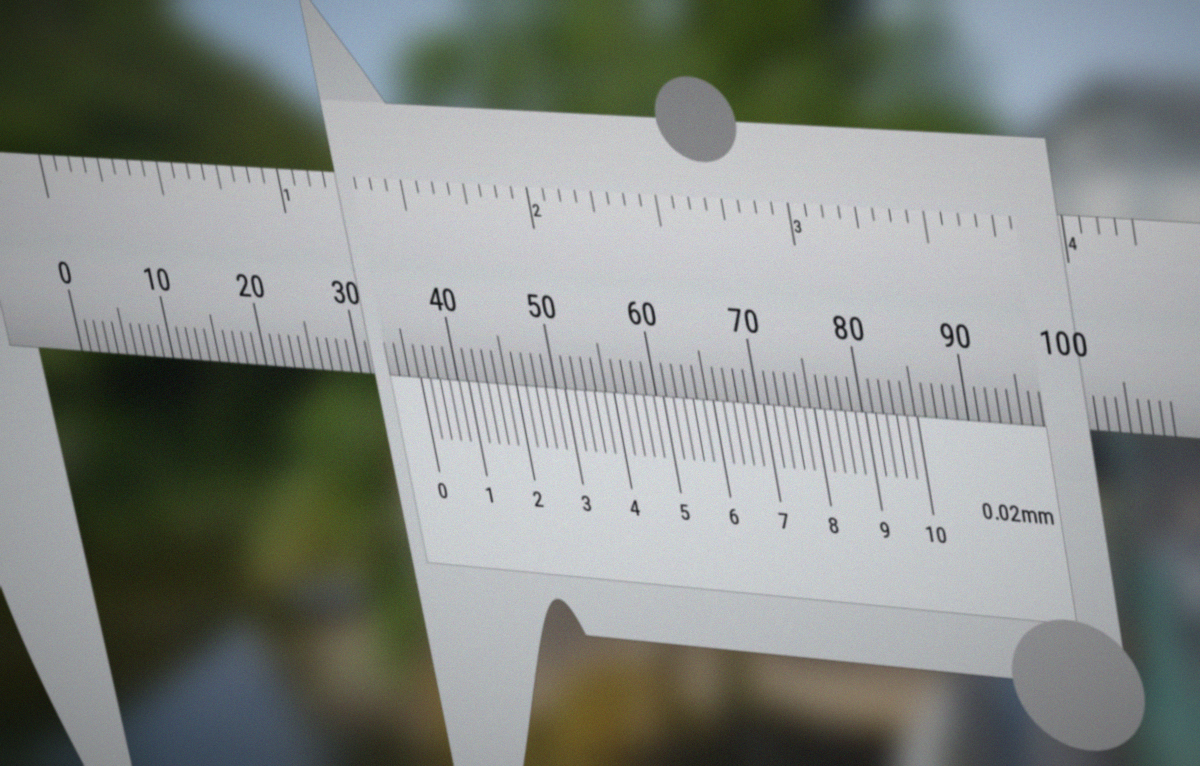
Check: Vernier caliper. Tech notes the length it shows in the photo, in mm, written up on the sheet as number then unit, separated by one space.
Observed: 36.2 mm
